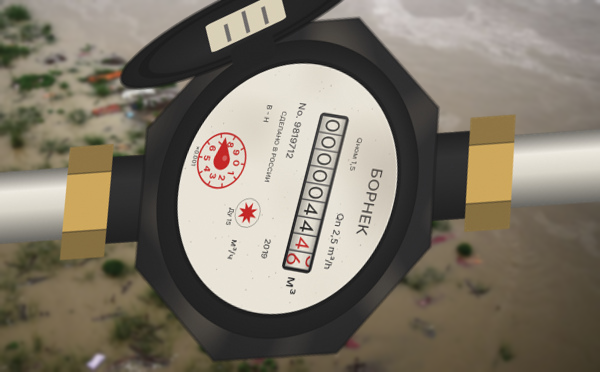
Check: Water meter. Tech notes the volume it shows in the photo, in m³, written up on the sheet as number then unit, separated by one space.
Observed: 44.457 m³
